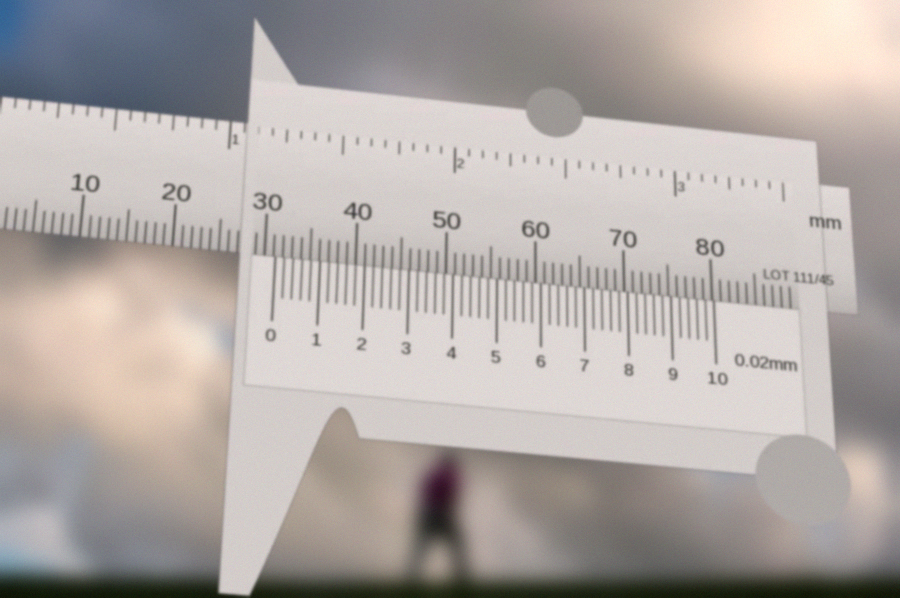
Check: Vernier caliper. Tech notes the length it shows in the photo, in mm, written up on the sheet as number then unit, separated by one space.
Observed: 31.2 mm
